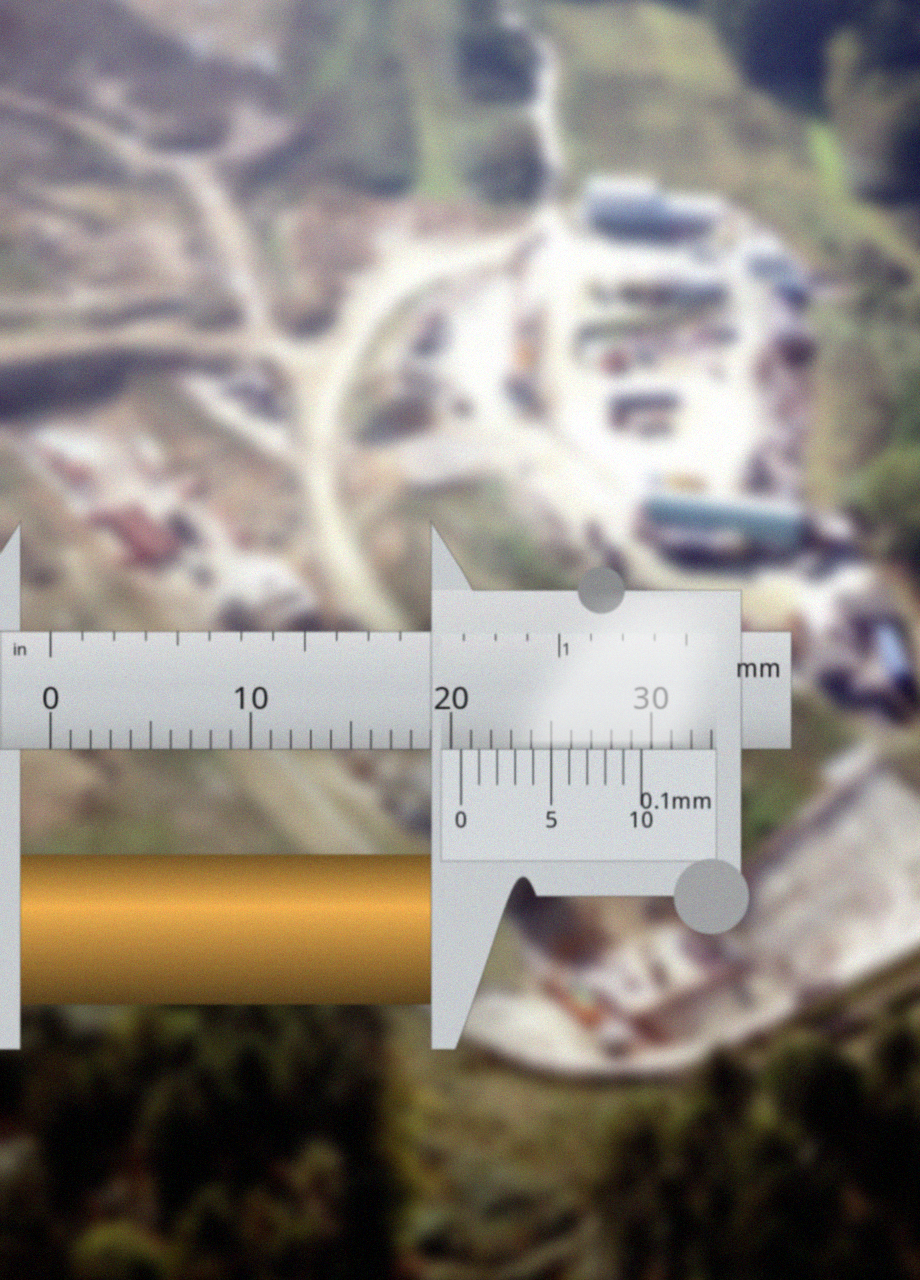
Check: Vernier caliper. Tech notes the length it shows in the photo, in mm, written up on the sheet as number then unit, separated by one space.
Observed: 20.5 mm
